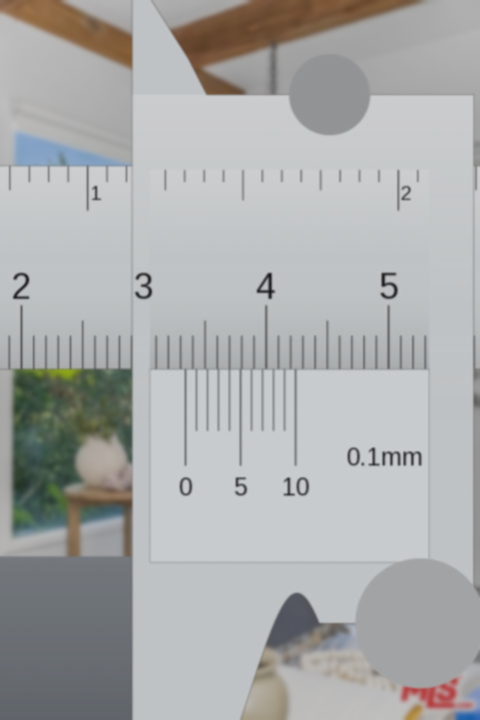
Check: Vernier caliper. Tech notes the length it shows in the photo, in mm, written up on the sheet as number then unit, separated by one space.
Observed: 33.4 mm
